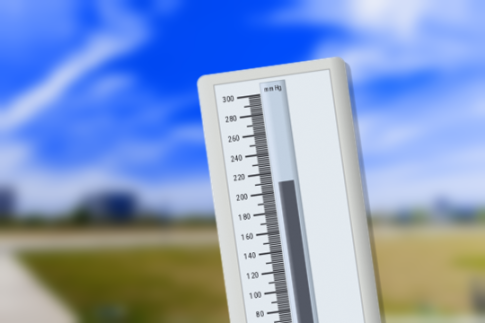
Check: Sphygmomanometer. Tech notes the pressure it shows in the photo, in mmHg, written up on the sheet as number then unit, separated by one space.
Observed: 210 mmHg
